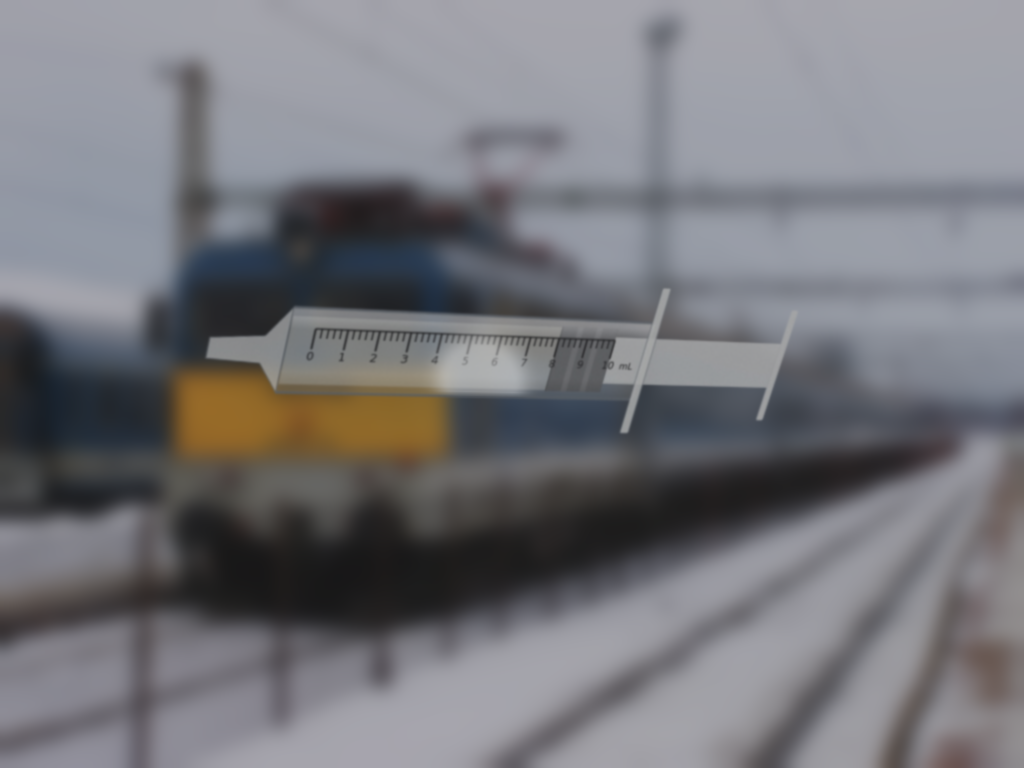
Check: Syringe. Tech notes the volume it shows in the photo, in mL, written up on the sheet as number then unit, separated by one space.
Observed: 8 mL
